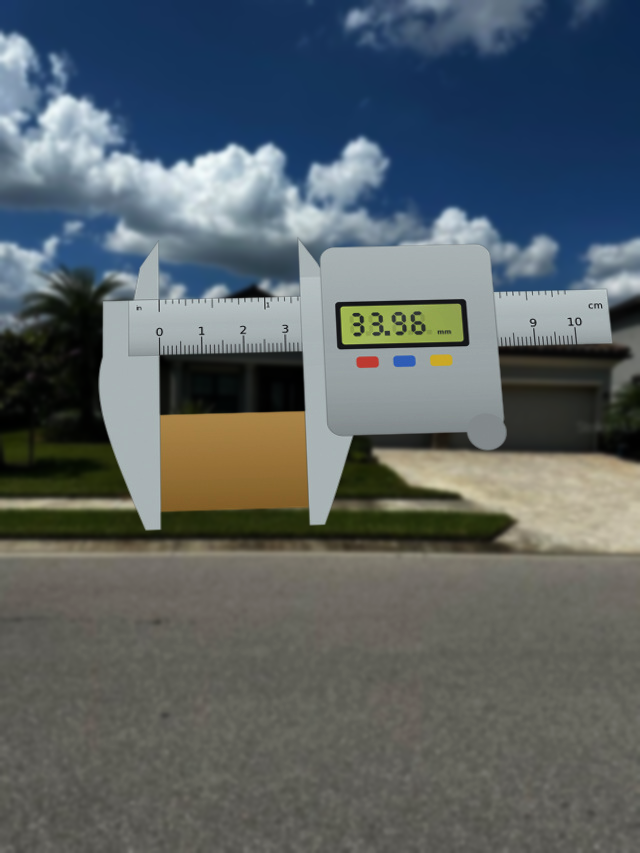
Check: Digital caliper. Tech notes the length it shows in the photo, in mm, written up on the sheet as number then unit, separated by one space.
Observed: 33.96 mm
